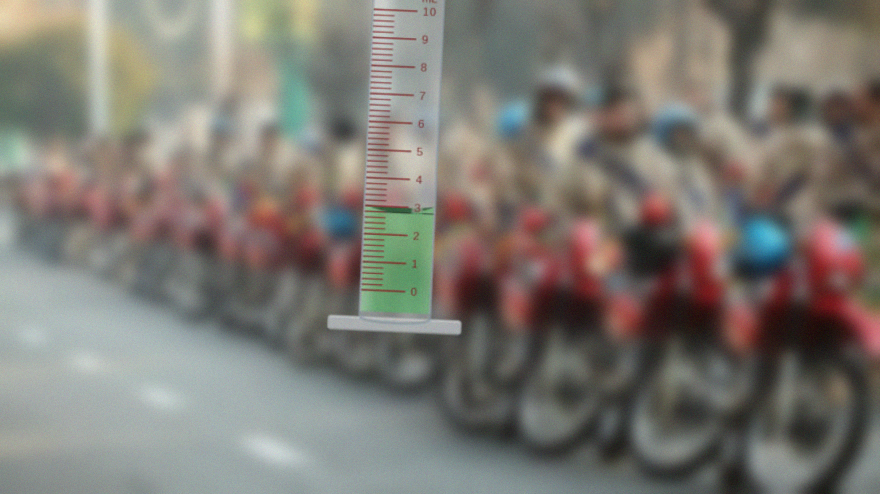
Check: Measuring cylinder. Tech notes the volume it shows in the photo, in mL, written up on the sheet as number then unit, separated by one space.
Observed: 2.8 mL
